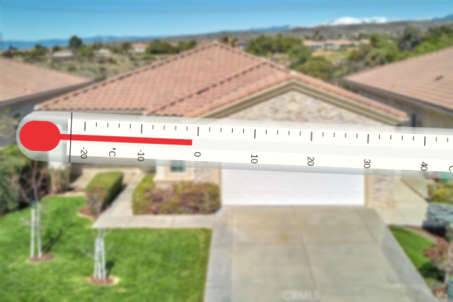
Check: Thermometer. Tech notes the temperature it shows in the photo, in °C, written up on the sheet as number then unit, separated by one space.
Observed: -1 °C
